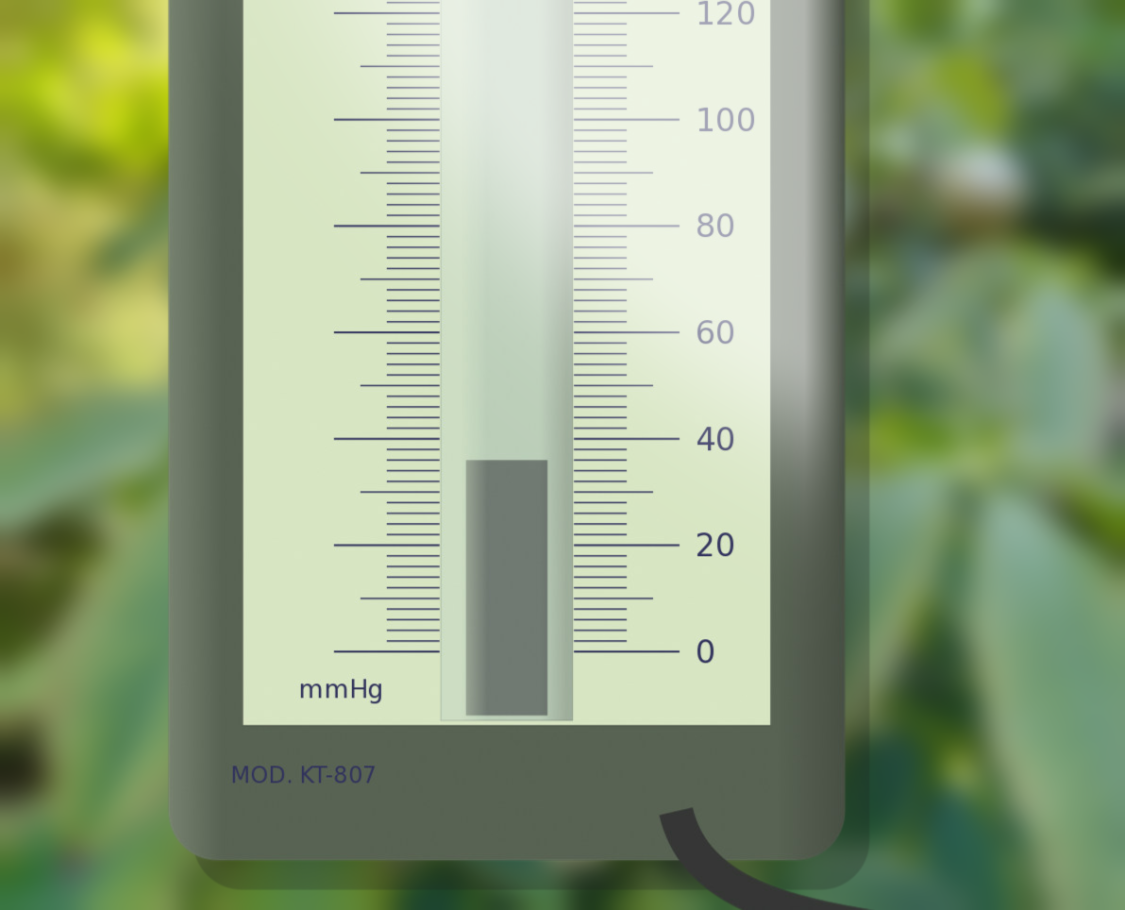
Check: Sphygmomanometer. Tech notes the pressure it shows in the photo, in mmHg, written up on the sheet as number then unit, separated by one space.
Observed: 36 mmHg
